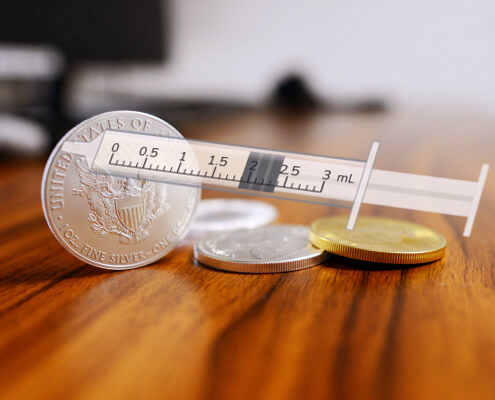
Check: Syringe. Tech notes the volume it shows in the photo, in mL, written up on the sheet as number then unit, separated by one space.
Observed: 1.9 mL
